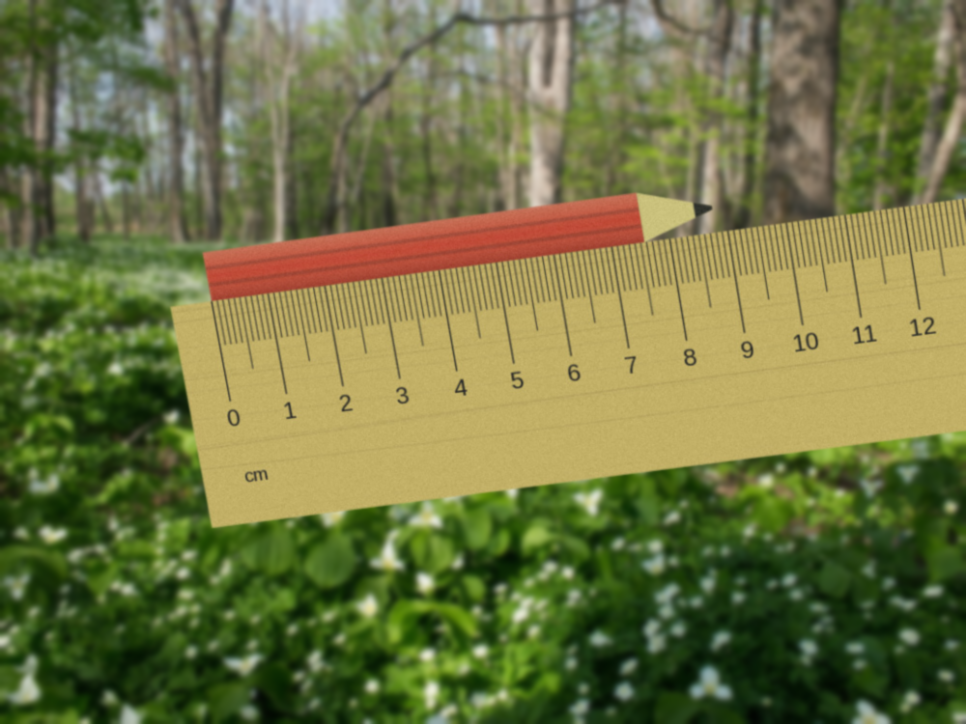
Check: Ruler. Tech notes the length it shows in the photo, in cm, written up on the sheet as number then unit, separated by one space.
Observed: 8.8 cm
